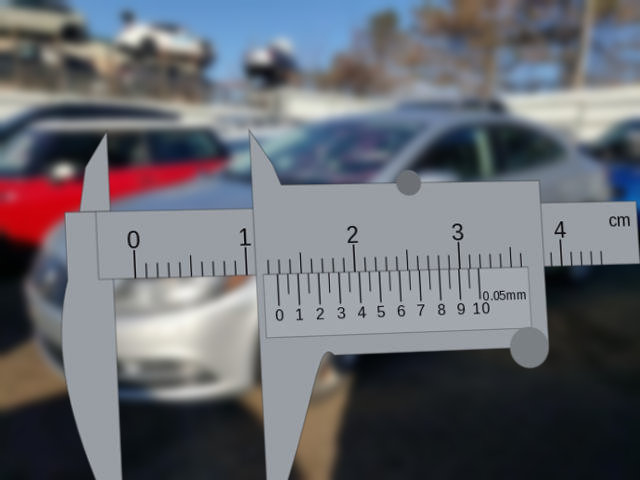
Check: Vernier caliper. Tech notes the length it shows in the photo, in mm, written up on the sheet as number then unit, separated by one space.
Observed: 12.8 mm
